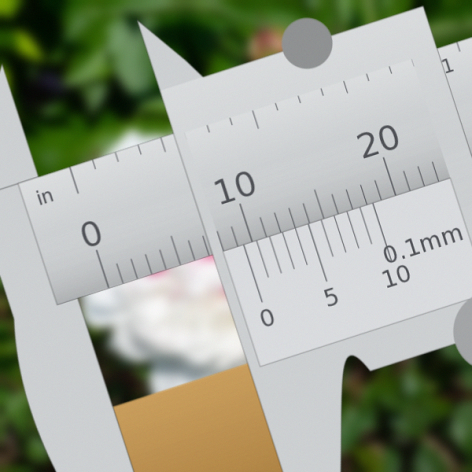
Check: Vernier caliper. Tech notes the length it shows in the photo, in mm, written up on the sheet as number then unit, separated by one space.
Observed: 9.4 mm
